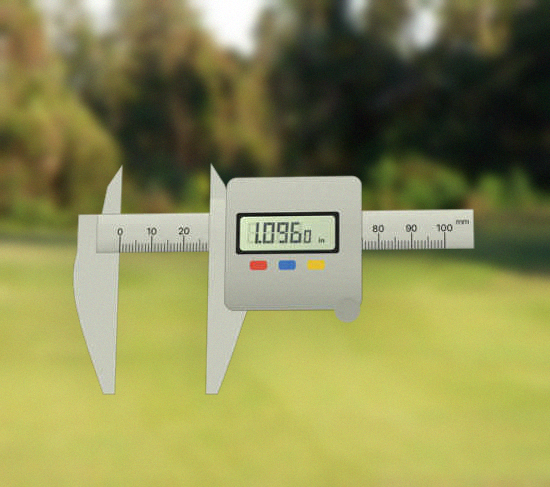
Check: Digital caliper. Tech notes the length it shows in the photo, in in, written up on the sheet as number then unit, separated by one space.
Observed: 1.0960 in
